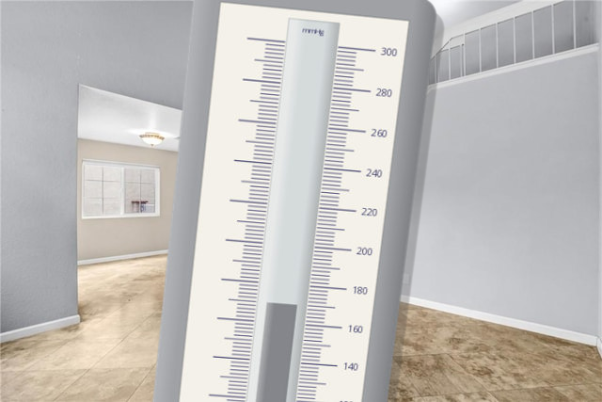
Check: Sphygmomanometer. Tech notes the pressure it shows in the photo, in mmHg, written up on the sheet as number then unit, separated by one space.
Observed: 170 mmHg
